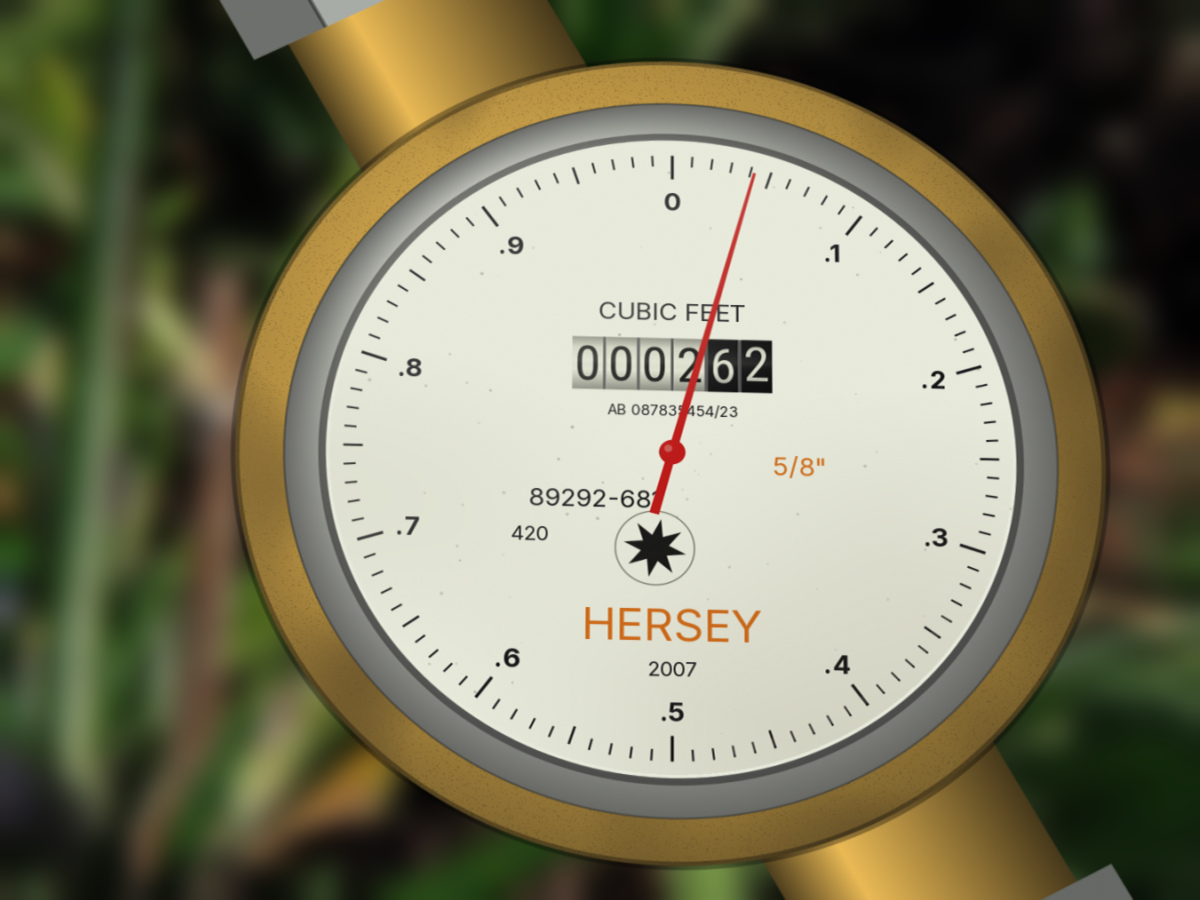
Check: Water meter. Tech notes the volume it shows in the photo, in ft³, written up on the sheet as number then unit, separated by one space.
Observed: 262.04 ft³
